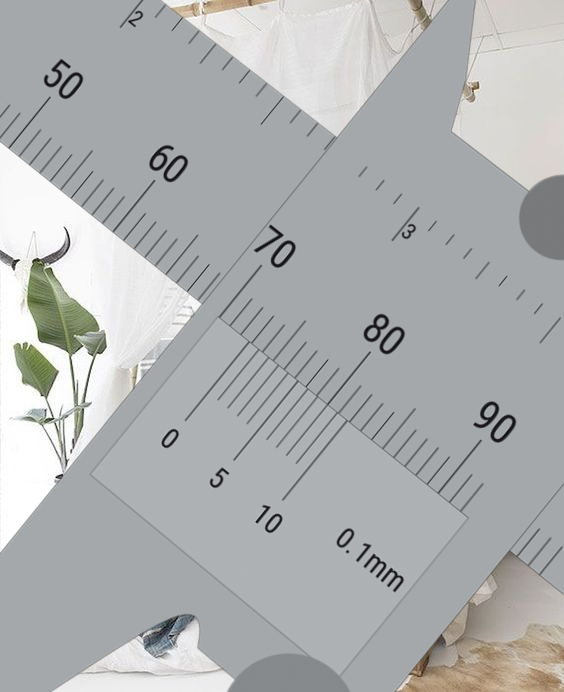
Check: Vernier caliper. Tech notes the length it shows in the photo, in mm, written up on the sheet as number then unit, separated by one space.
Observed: 72.8 mm
